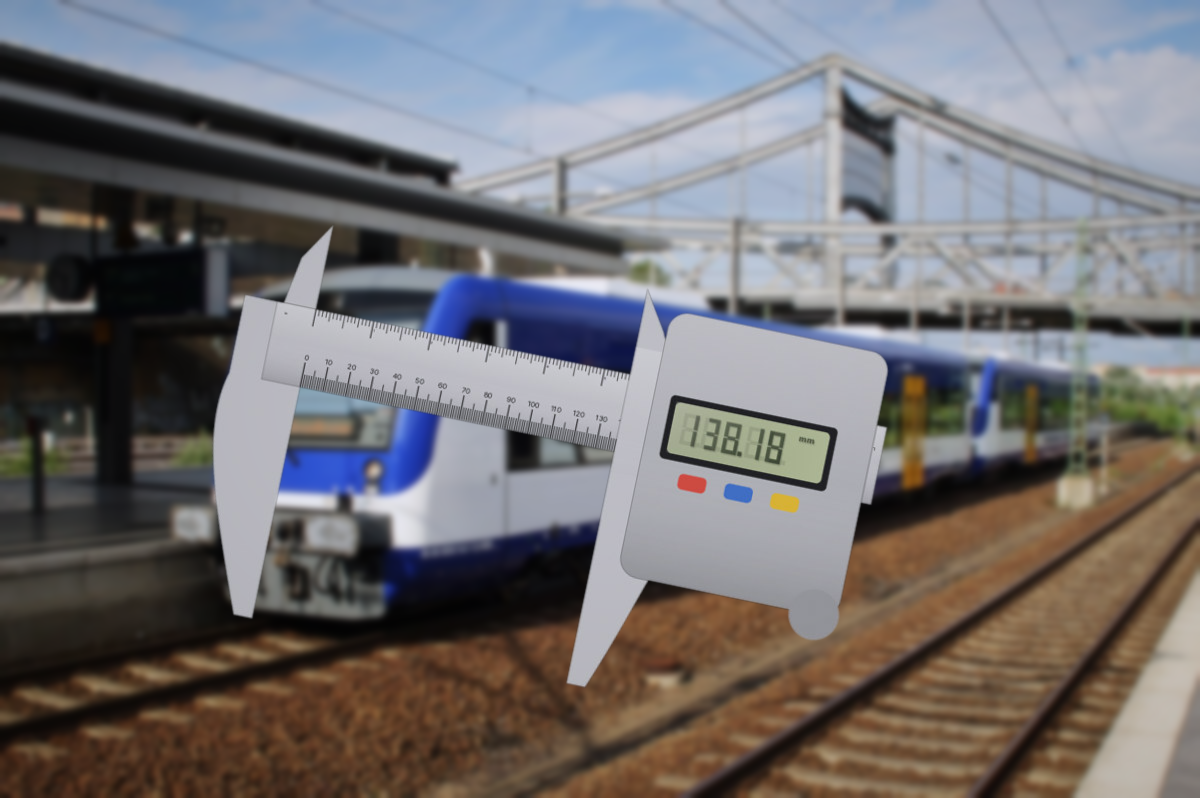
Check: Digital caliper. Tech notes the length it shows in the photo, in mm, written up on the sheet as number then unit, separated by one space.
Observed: 138.18 mm
